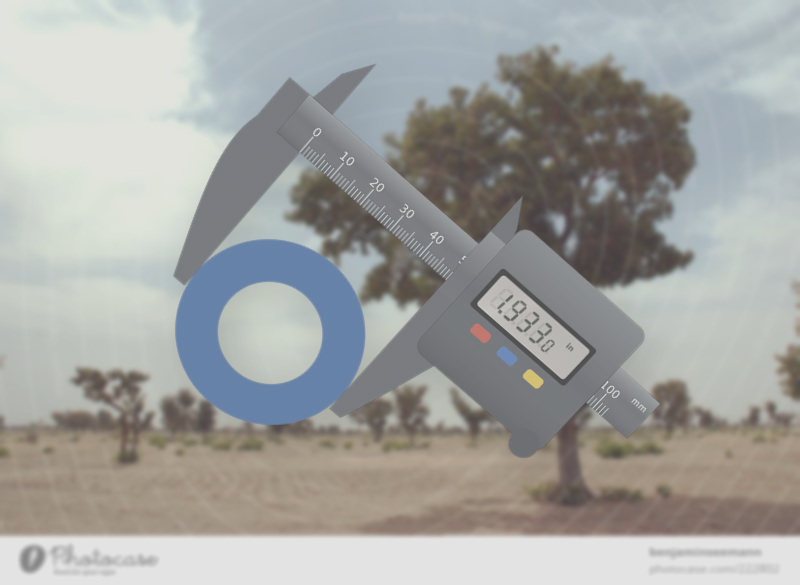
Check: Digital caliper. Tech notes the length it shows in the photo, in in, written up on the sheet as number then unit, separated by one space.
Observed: 1.9330 in
